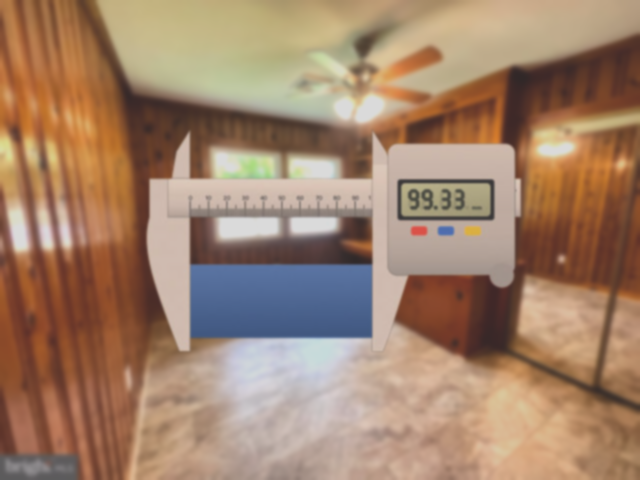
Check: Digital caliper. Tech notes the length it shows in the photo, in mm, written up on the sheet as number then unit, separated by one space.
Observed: 99.33 mm
